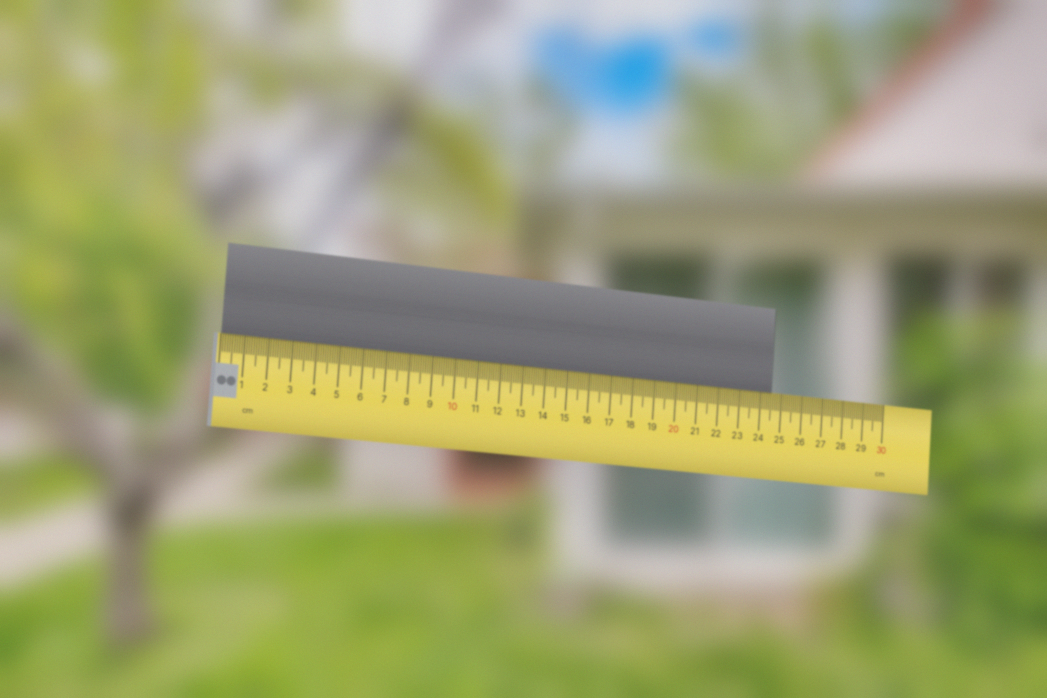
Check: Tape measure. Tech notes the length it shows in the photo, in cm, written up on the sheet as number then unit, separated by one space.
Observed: 24.5 cm
